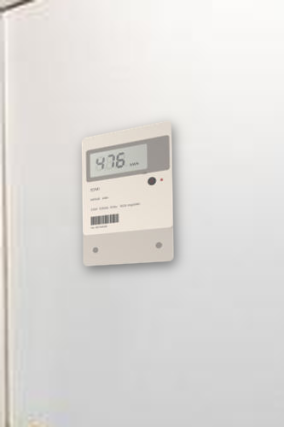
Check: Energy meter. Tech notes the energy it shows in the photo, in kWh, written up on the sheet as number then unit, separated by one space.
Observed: 476 kWh
